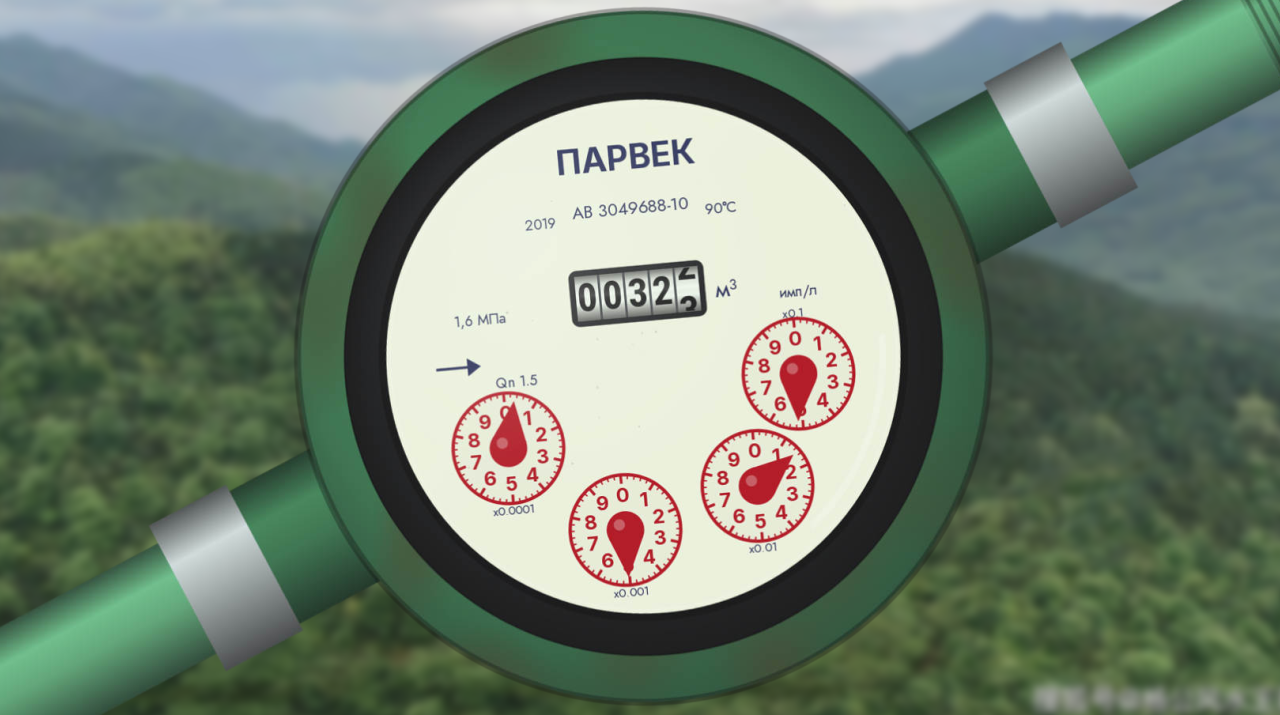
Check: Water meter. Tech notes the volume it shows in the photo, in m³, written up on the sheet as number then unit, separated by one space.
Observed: 322.5150 m³
